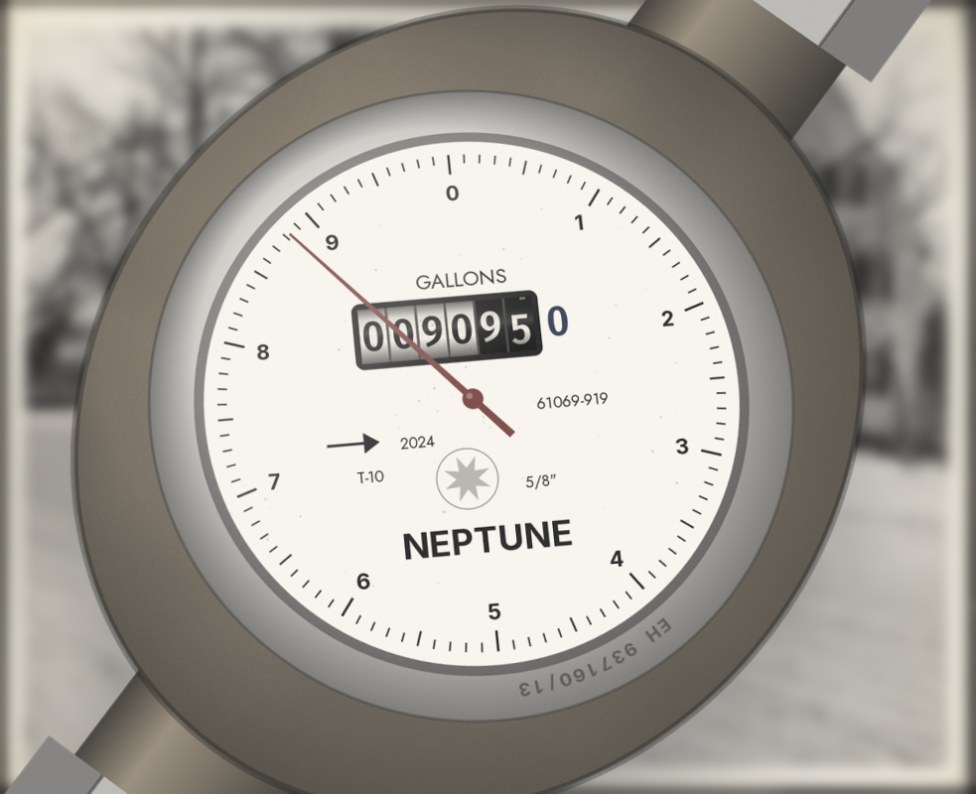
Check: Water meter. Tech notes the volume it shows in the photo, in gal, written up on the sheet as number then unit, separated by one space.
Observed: 90948.8 gal
